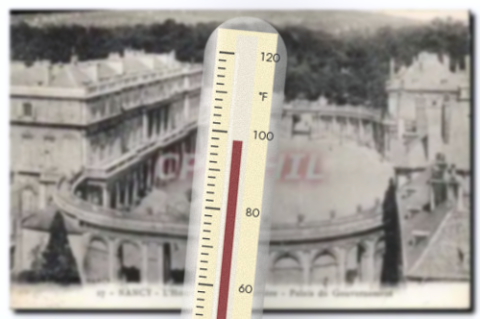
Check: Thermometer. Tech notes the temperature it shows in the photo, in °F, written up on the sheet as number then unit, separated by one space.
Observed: 98 °F
